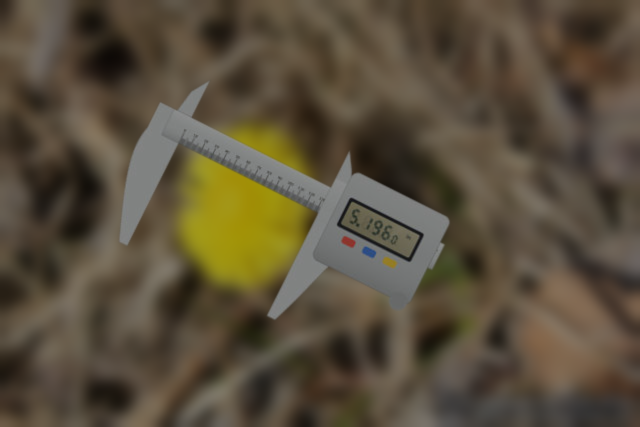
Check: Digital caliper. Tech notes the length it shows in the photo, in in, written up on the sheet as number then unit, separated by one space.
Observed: 5.1960 in
